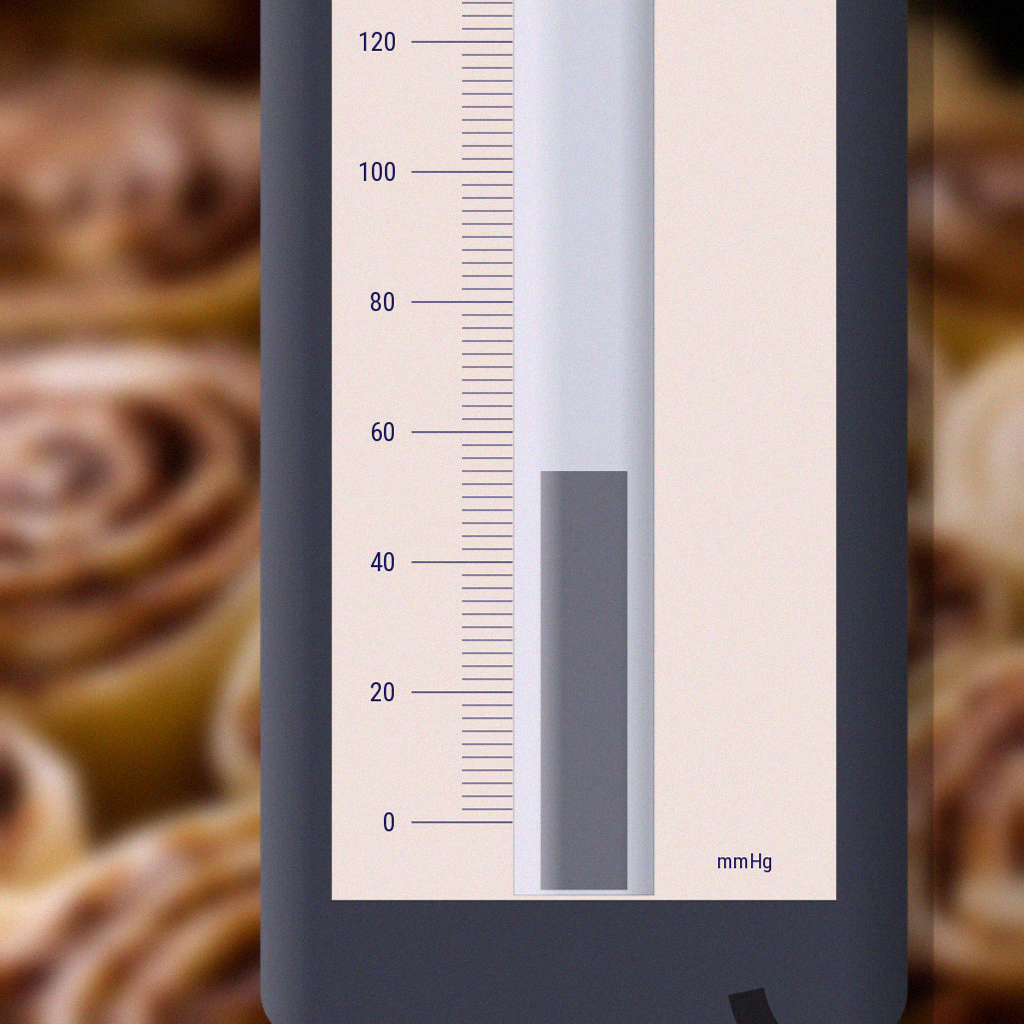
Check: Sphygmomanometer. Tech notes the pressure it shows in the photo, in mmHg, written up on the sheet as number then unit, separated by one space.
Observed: 54 mmHg
